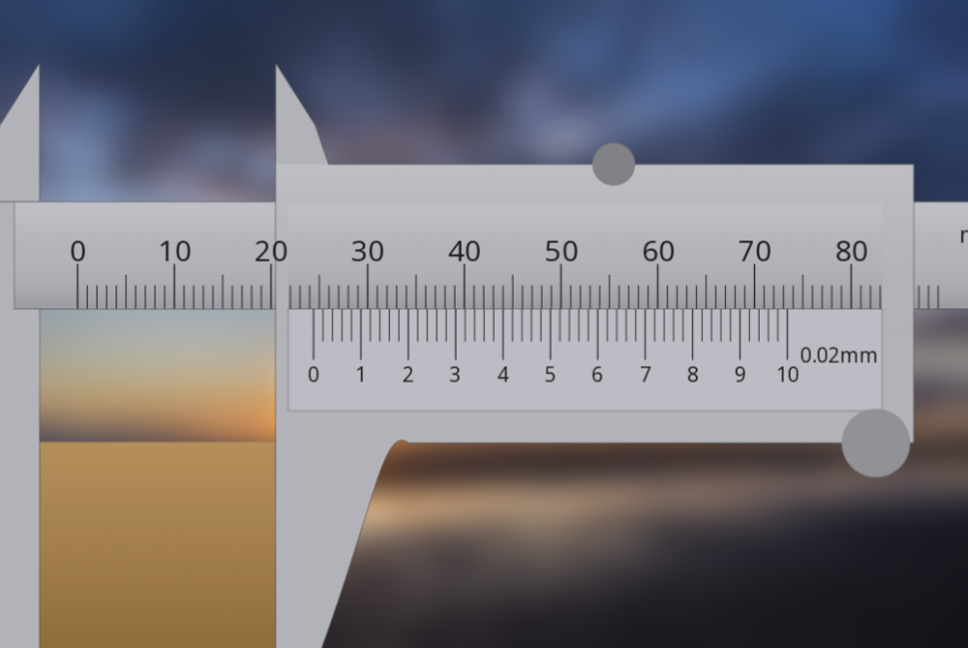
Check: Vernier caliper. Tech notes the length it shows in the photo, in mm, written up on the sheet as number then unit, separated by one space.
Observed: 24.4 mm
